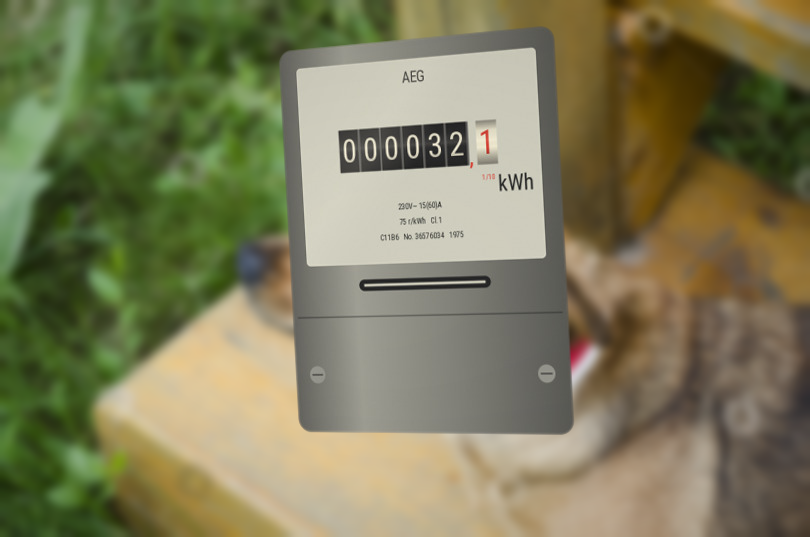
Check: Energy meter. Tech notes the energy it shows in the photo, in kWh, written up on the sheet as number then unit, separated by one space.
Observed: 32.1 kWh
